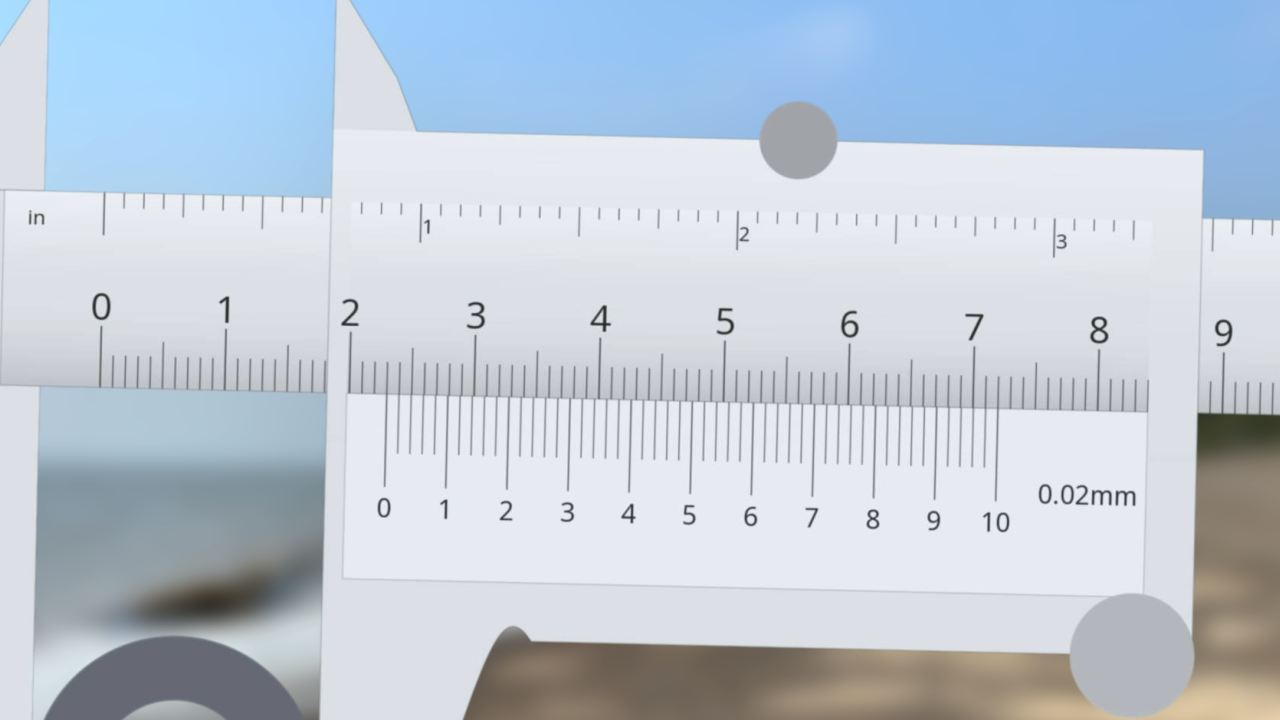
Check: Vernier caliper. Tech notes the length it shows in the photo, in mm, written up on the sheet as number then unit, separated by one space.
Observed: 23.0 mm
